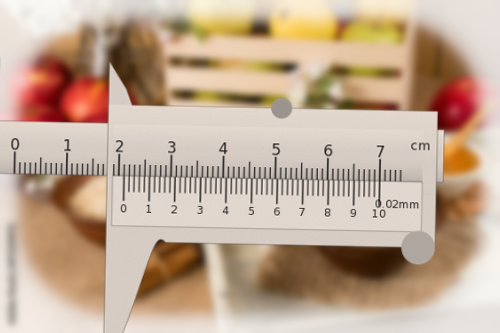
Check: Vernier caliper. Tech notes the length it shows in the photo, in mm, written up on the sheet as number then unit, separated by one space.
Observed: 21.0 mm
